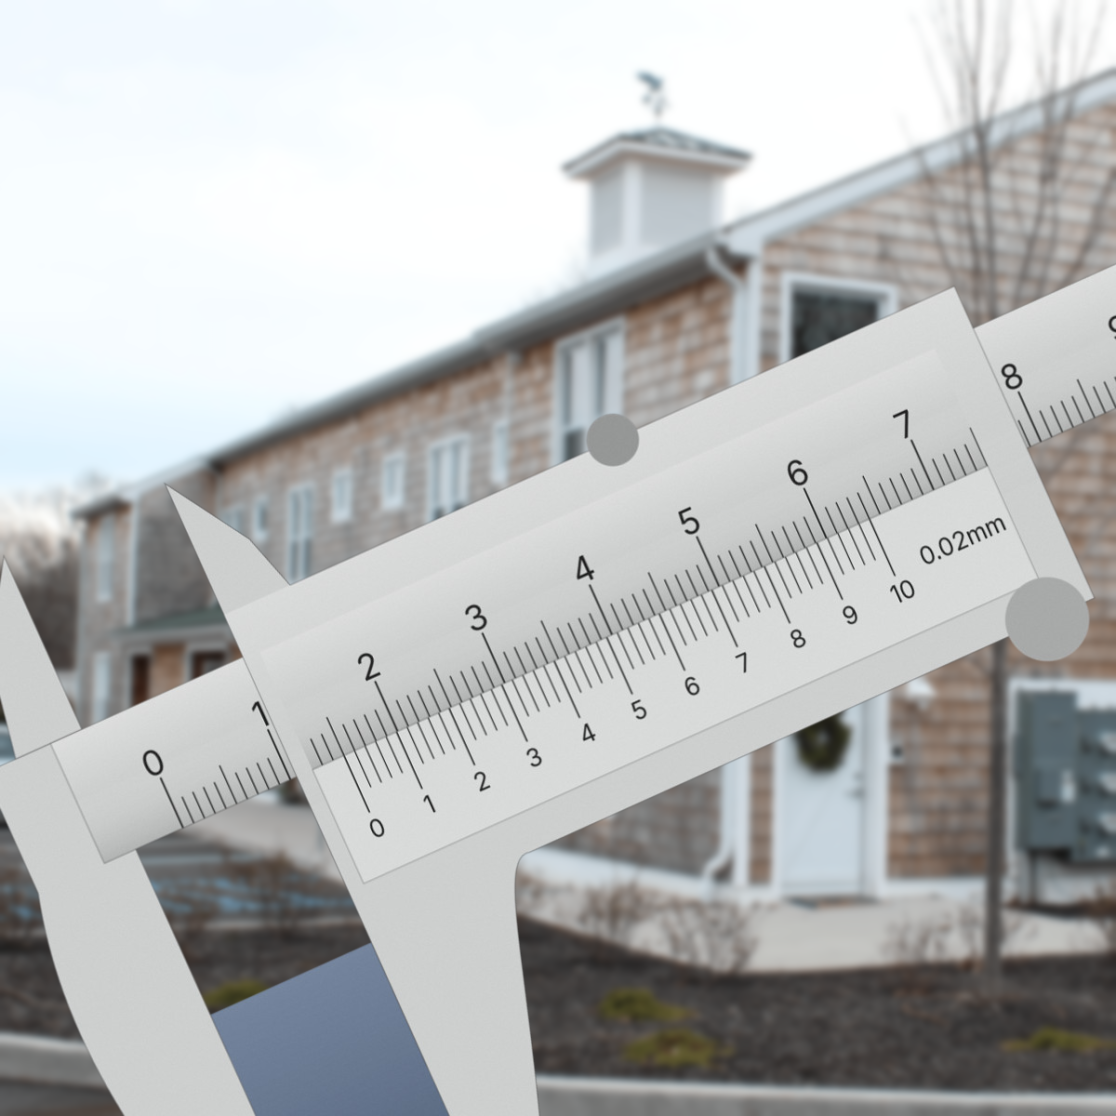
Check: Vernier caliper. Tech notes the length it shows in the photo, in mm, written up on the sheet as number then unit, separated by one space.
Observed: 15.0 mm
